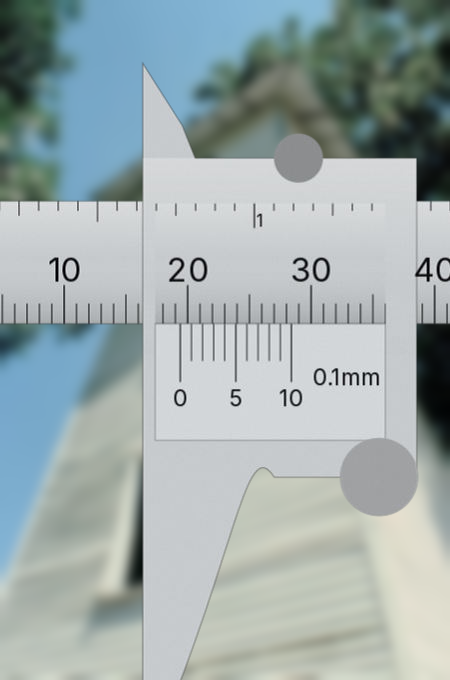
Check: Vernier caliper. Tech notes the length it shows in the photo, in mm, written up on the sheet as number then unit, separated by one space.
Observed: 19.4 mm
